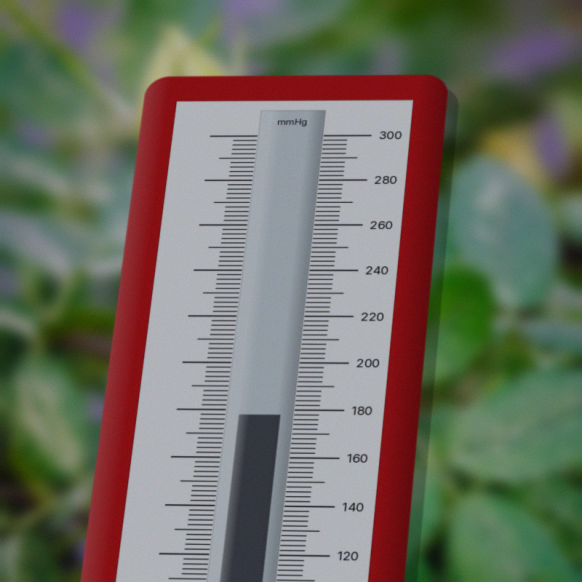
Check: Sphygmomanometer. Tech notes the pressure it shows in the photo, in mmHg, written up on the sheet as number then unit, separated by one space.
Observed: 178 mmHg
